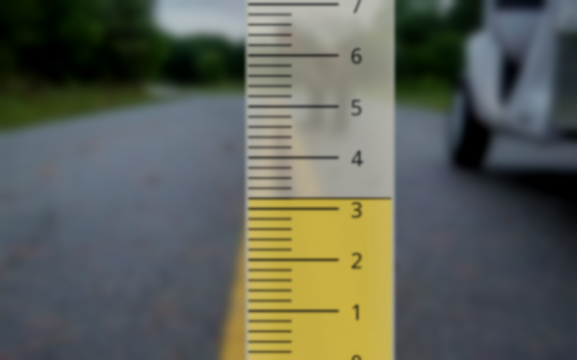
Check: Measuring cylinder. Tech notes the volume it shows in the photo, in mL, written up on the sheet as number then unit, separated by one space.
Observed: 3.2 mL
